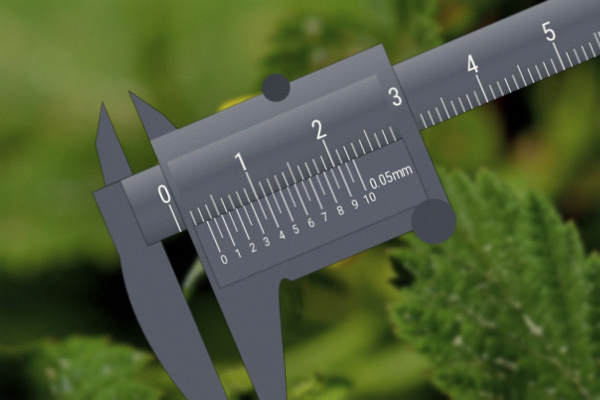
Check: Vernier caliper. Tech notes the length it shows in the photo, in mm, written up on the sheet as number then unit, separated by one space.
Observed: 3.4 mm
